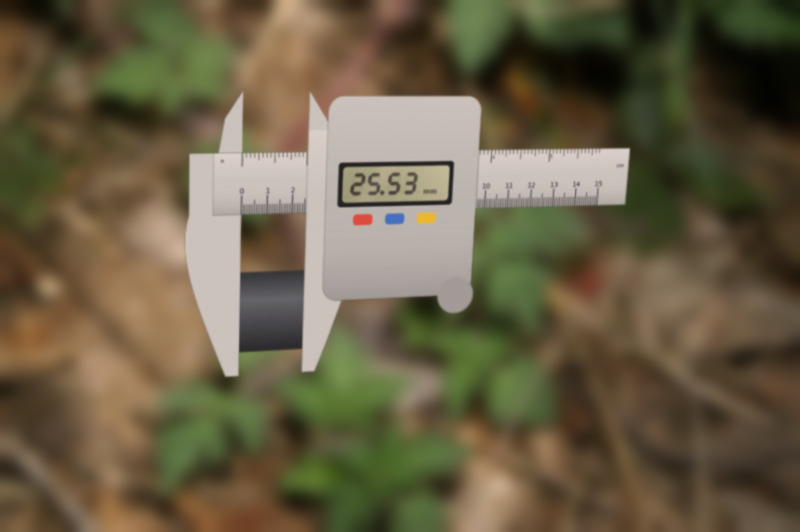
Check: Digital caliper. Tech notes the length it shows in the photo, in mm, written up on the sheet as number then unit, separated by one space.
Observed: 25.53 mm
